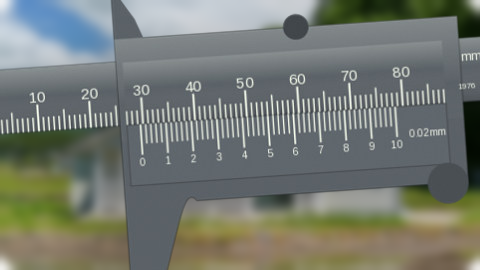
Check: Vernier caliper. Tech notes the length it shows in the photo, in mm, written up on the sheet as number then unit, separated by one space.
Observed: 29.5 mm
